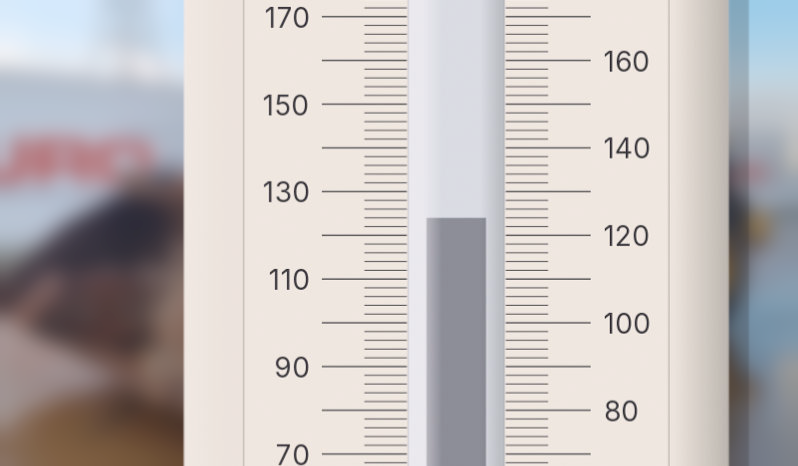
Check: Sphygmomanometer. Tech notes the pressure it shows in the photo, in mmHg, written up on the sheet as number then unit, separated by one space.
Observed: 124 mmHg
